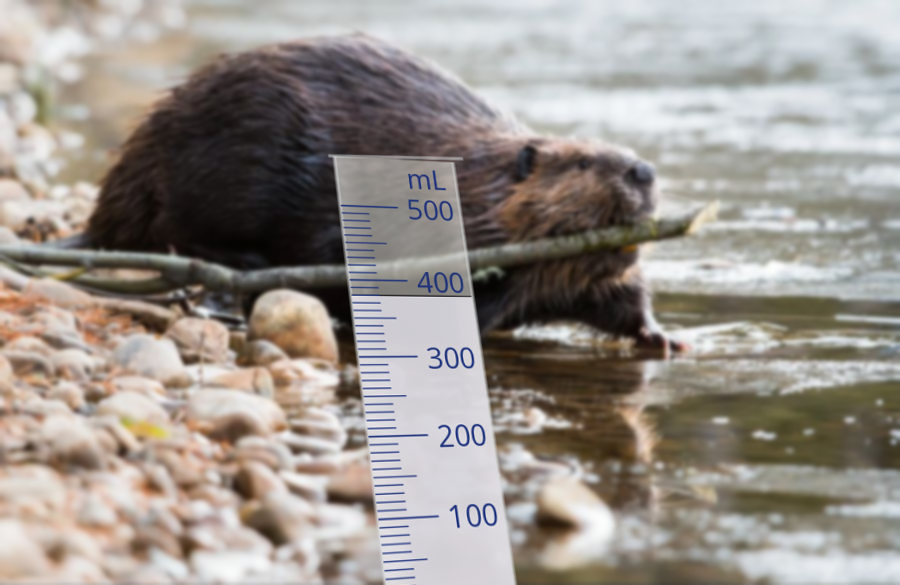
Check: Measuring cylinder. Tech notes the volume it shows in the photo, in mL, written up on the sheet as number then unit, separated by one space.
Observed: 380 mL
